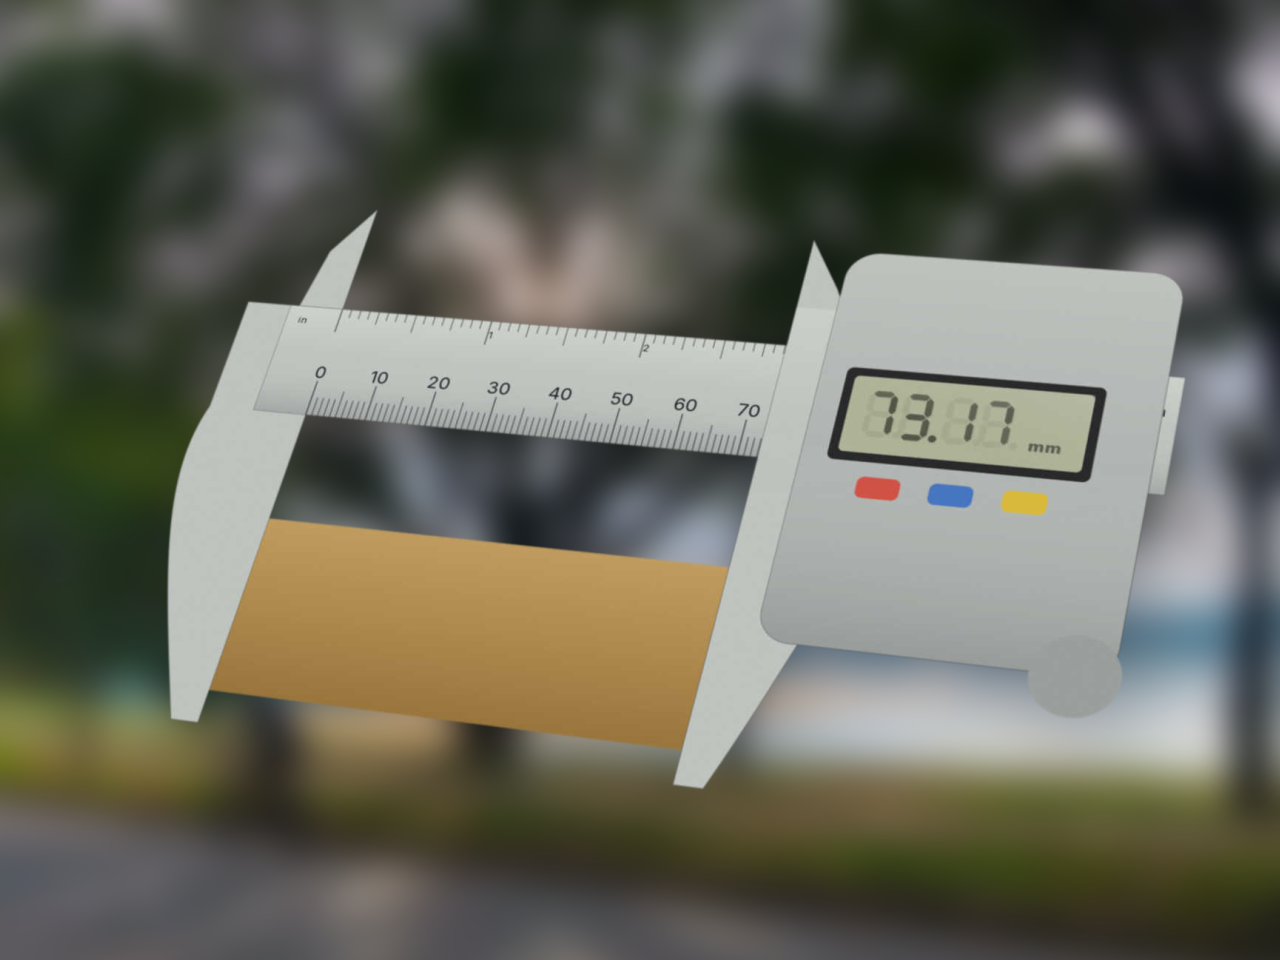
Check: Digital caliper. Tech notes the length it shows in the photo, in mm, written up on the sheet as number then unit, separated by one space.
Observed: 73.17 mm
